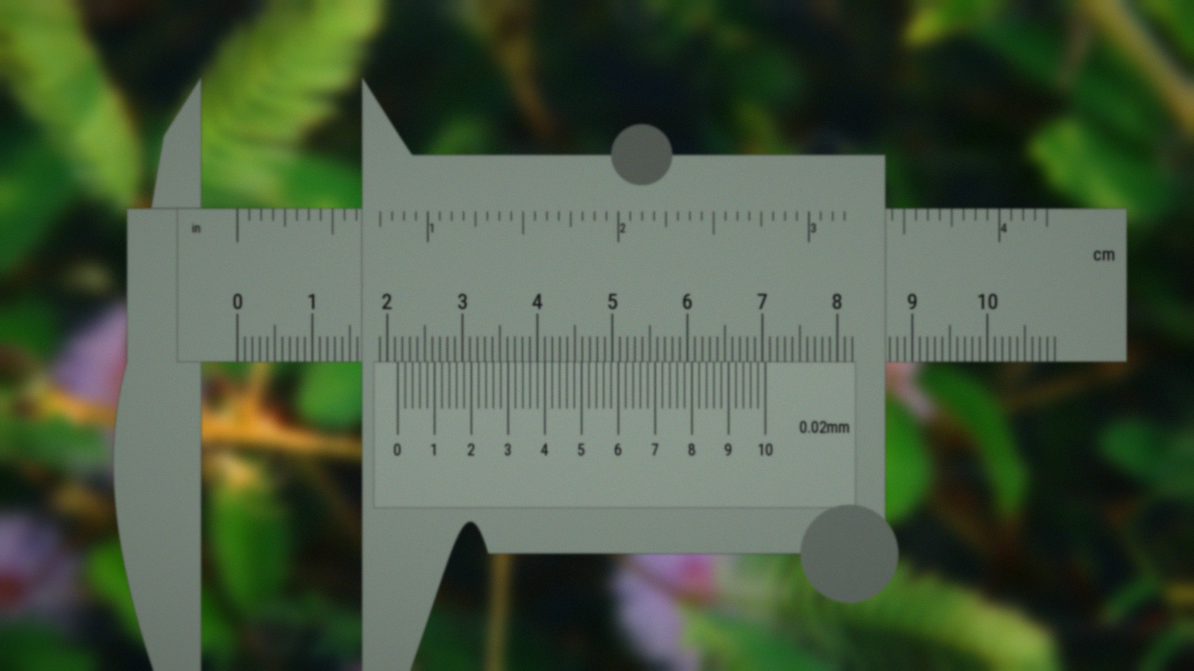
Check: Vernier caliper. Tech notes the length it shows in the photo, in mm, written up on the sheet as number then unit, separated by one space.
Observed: 21.4 mm
